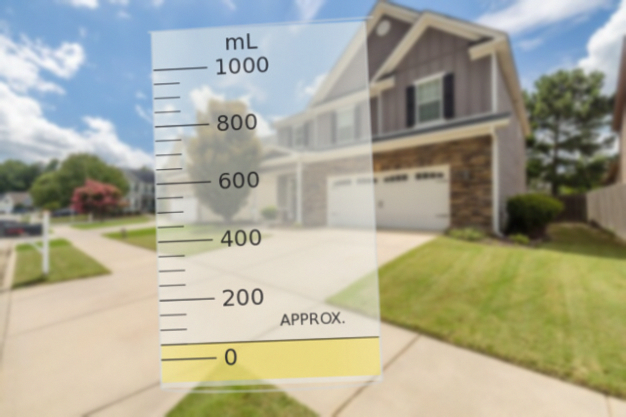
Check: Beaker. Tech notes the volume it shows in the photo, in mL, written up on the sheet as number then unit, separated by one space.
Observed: 50 mL
